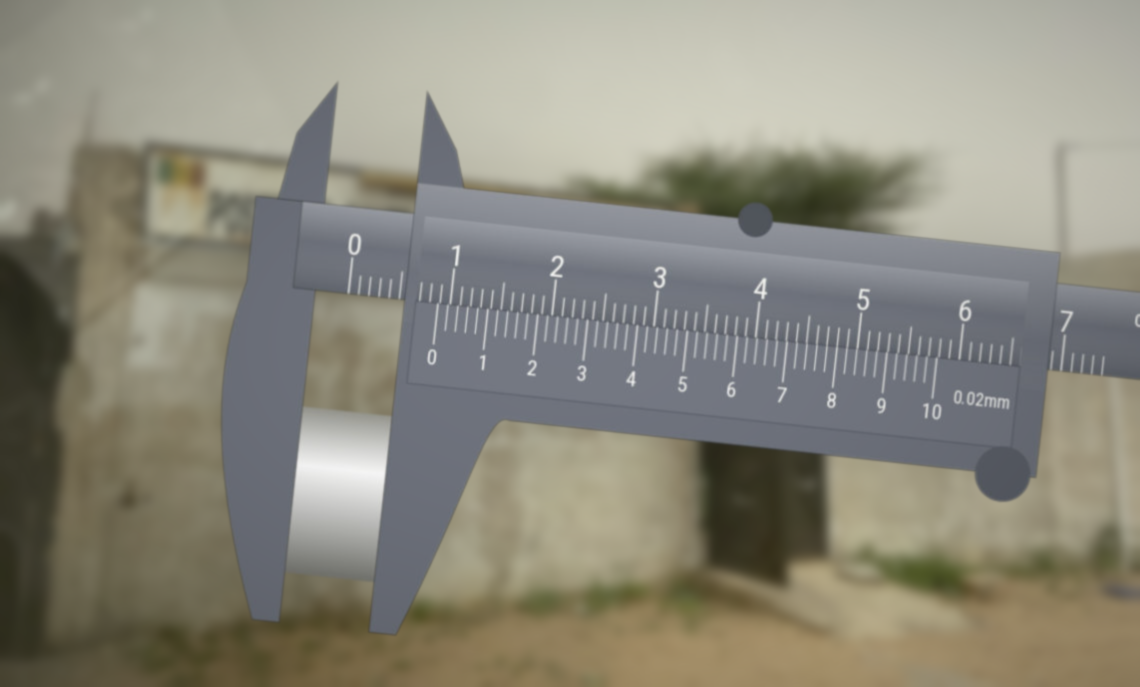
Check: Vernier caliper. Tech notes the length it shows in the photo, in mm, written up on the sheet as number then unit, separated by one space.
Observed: 8.8 mm
